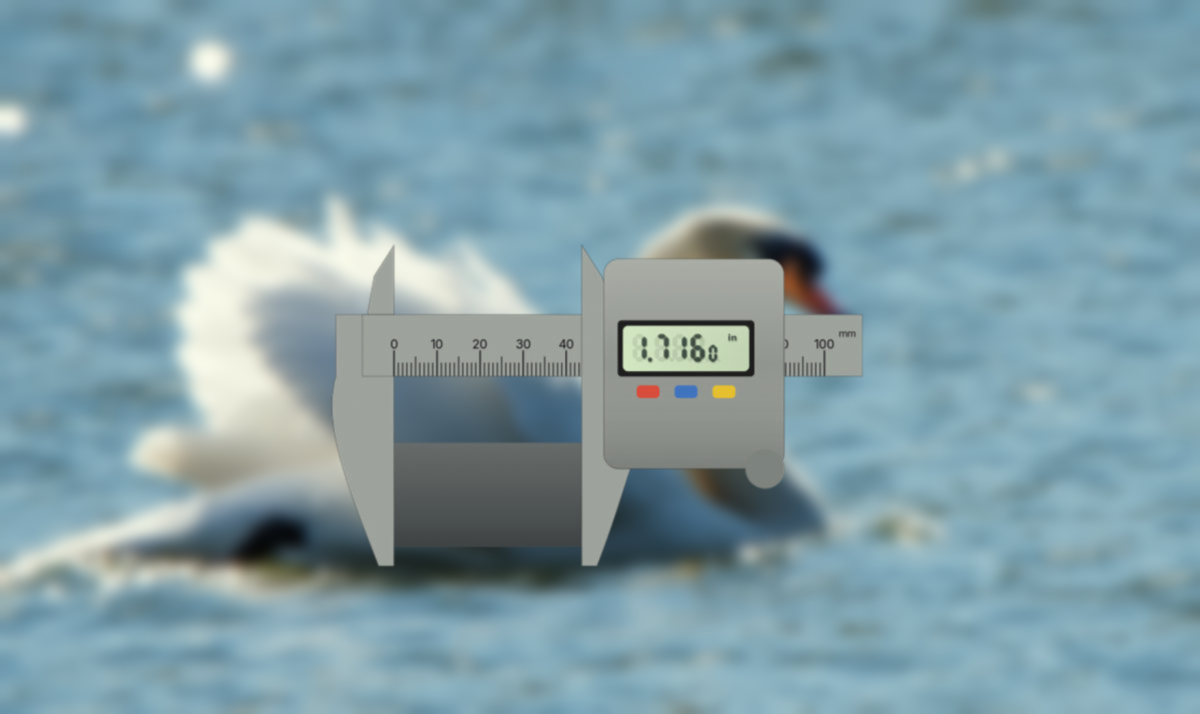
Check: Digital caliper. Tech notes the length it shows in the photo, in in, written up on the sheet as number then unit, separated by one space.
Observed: 1.7160 in
